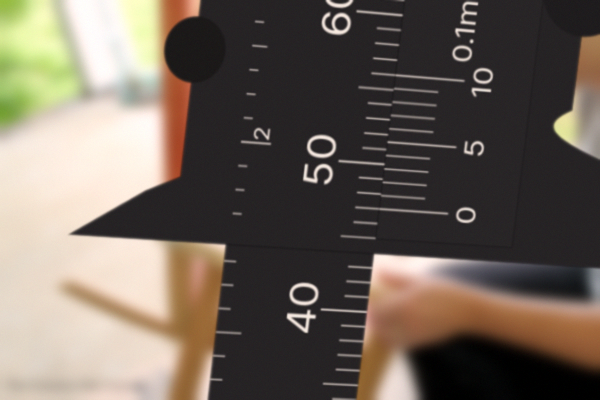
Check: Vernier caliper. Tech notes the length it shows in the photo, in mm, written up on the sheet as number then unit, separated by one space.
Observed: 47.0 mm
